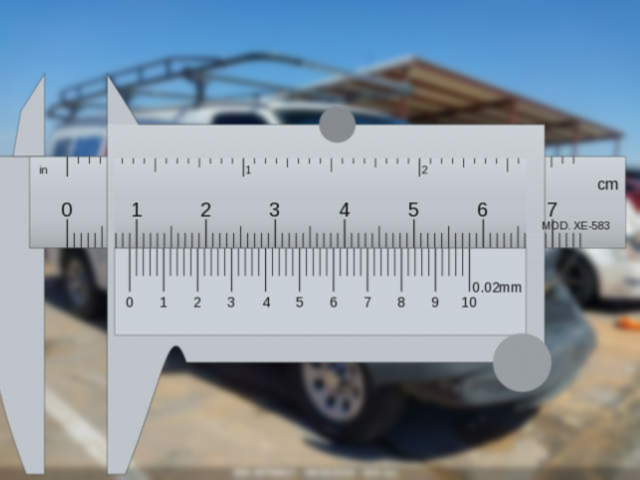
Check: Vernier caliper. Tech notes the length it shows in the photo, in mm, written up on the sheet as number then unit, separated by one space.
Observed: 9.0 mm
